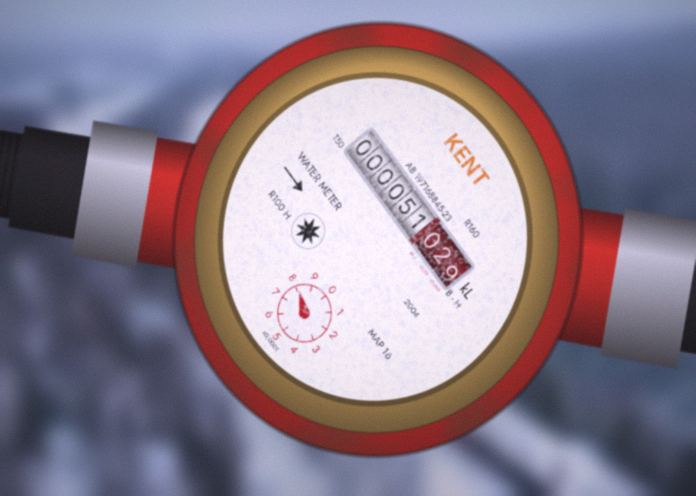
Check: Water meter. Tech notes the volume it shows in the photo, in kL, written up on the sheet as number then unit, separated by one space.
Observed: 51.0288 kL
